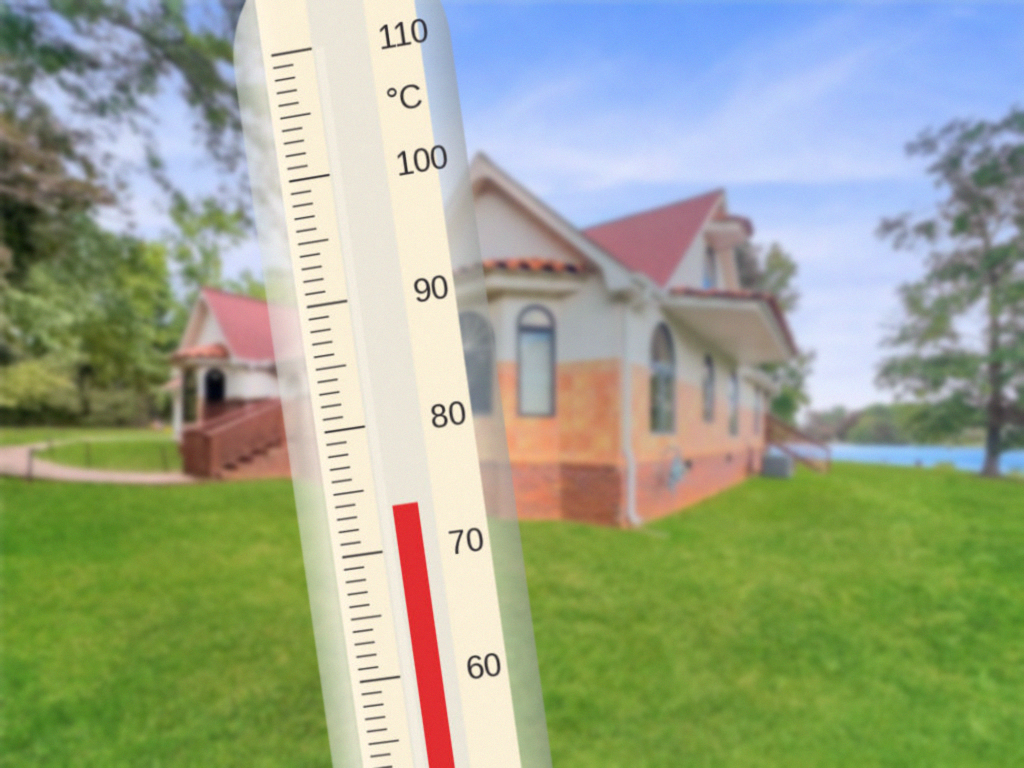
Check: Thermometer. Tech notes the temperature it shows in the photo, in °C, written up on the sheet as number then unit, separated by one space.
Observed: 73.5 °C
